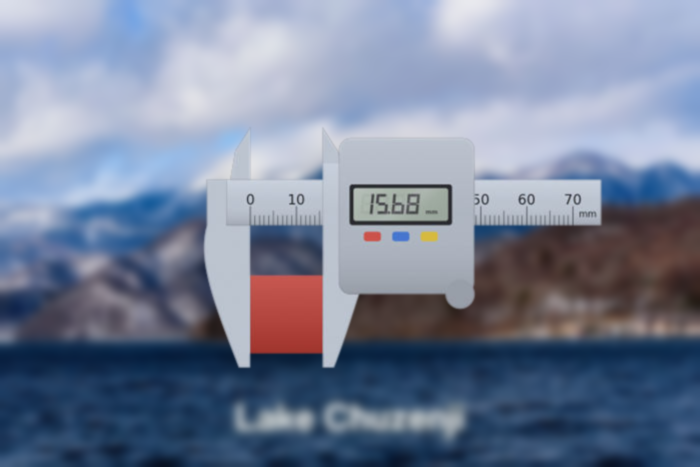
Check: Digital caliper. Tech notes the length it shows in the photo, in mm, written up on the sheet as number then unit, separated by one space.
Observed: 15.68 mm
